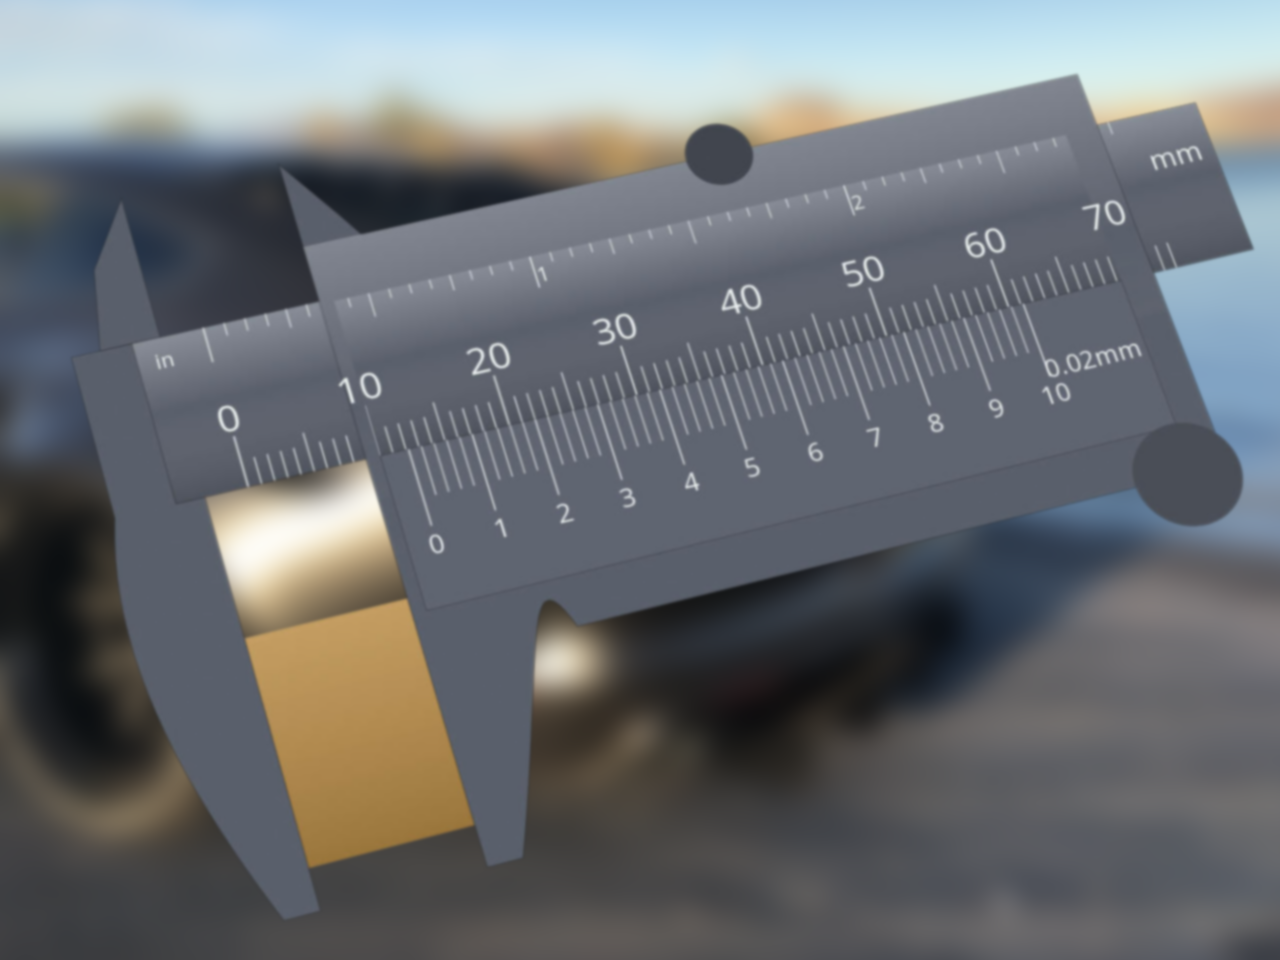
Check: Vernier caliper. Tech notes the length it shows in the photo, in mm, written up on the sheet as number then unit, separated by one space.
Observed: 12.2 mm
